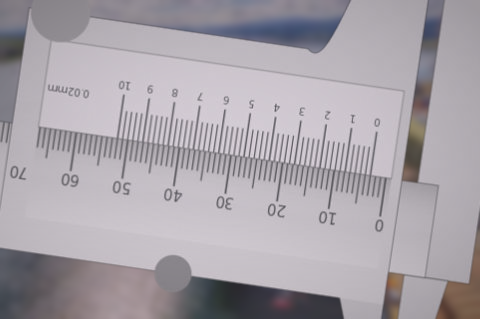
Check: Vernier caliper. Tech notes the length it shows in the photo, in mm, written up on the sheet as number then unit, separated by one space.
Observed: 3.0 mm
